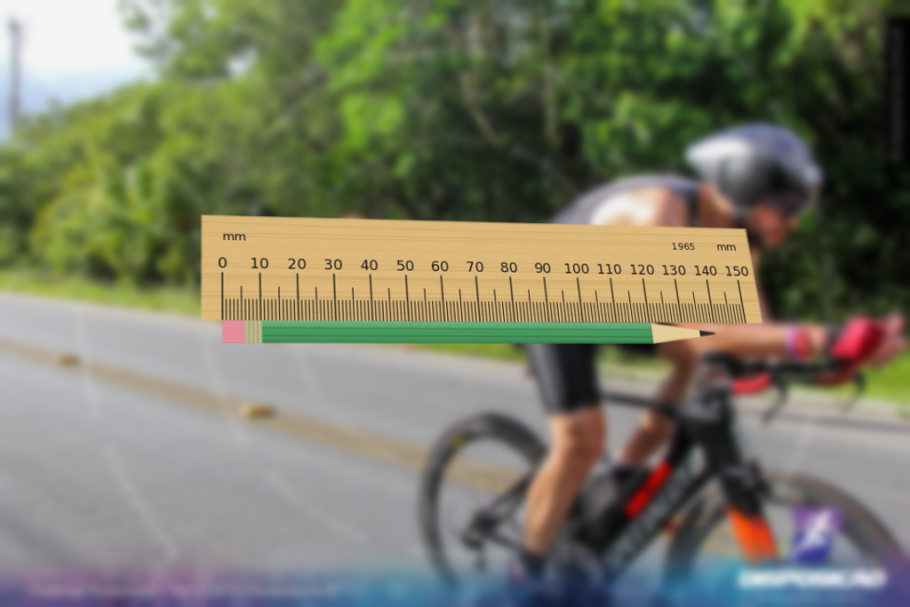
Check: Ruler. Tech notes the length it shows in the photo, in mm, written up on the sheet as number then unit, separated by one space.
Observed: 140 mm
